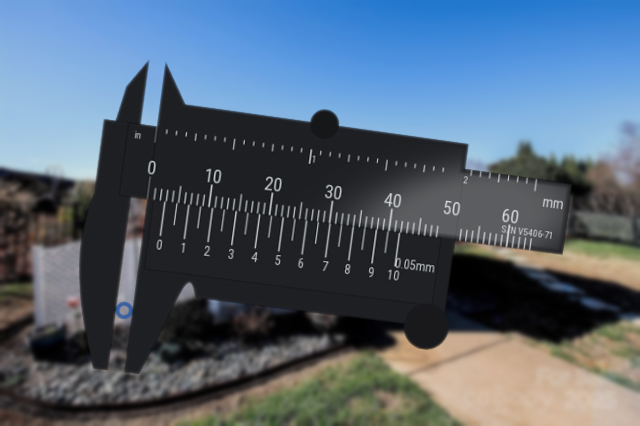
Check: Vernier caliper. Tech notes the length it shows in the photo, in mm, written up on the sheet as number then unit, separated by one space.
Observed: 2.8 mm
